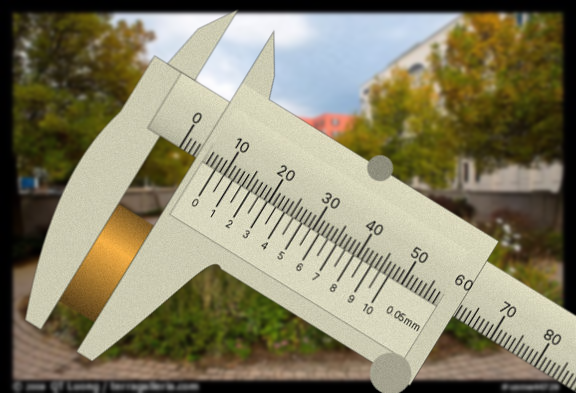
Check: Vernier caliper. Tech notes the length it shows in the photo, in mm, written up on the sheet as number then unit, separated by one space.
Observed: 8.0 mm
